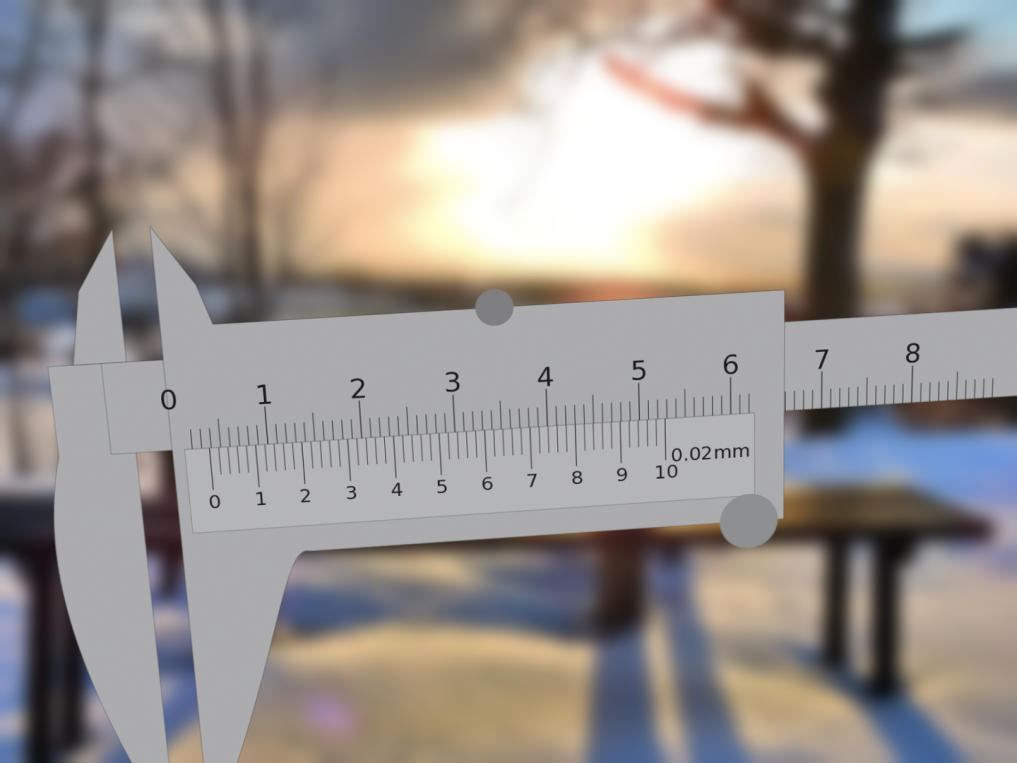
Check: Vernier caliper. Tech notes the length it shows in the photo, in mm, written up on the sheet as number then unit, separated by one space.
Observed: 3.8 mm
